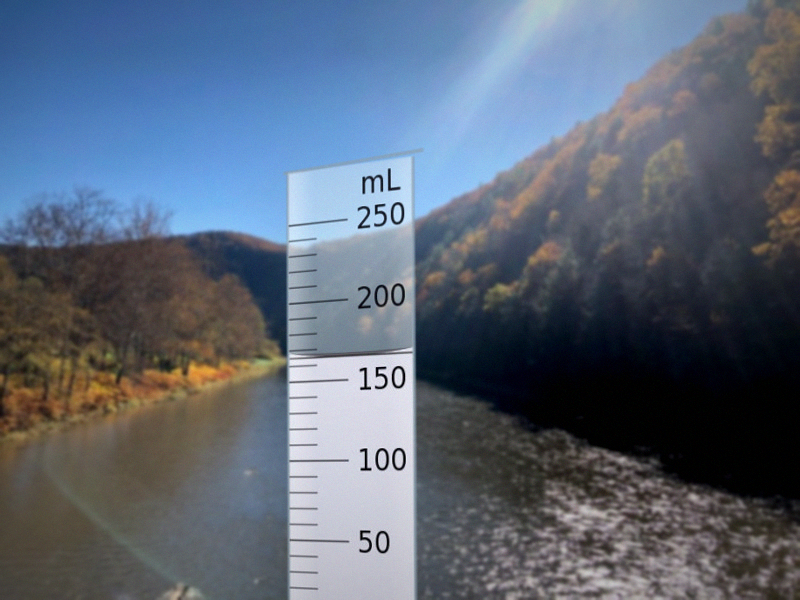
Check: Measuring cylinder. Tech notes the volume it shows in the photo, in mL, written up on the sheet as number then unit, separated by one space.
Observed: 165 mL
